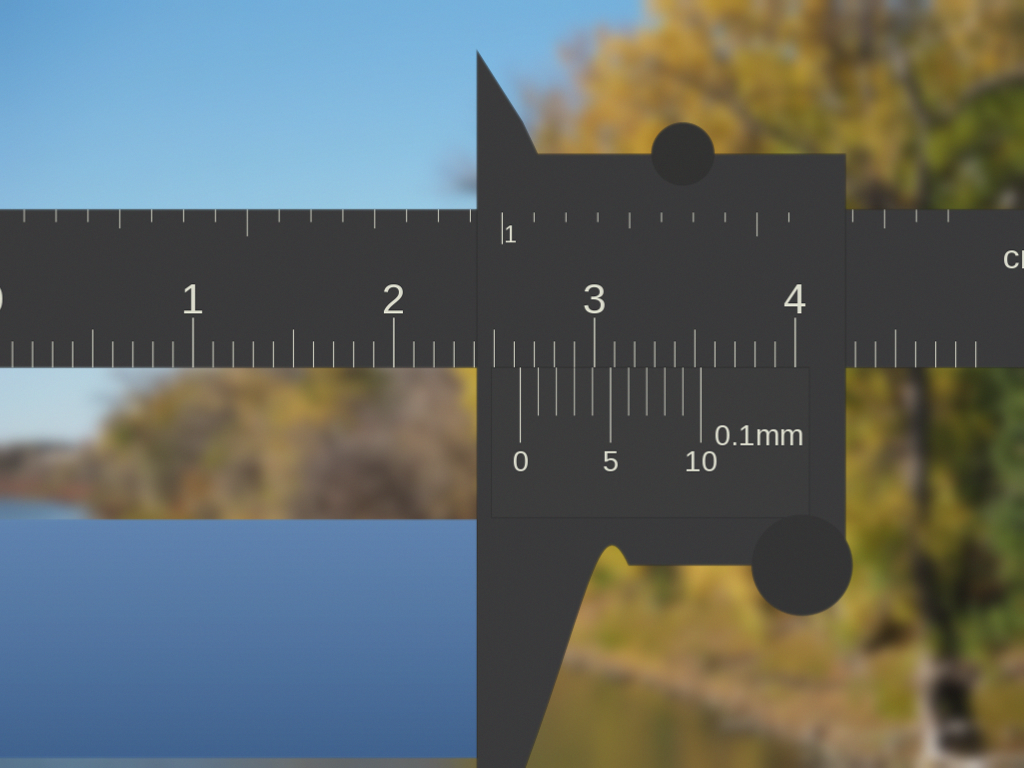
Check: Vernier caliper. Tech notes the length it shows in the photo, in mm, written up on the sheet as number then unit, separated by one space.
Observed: 26.3 mm
